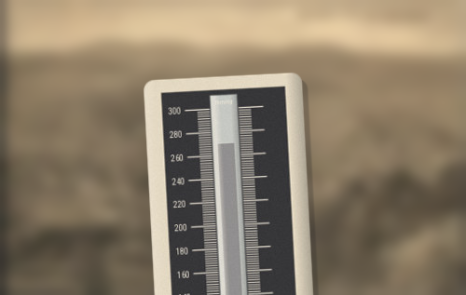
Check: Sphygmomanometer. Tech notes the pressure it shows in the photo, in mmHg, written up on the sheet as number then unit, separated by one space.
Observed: 270 mmHg
